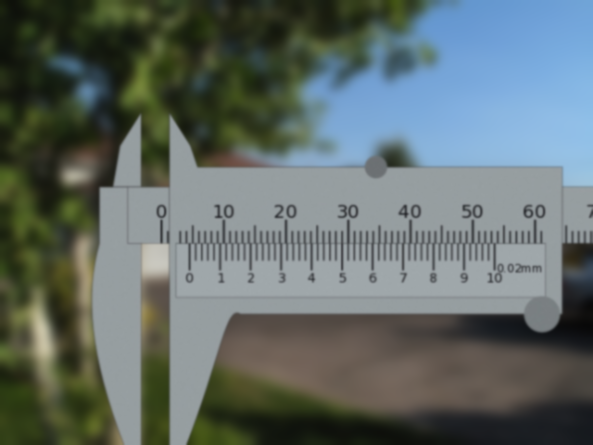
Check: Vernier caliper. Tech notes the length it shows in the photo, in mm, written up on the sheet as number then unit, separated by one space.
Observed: 4.5 mm
